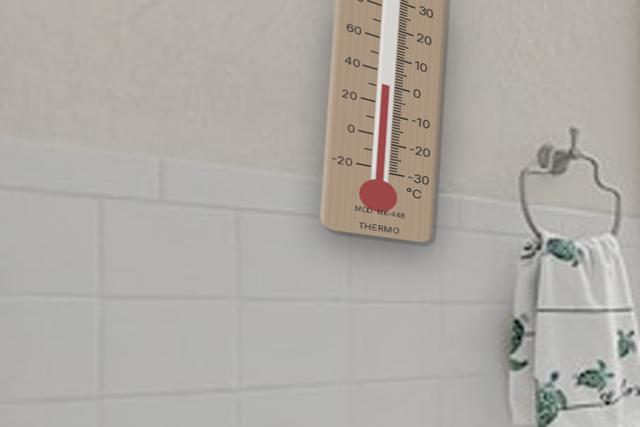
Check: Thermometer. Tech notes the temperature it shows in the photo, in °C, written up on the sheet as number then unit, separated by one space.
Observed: 0 °C
